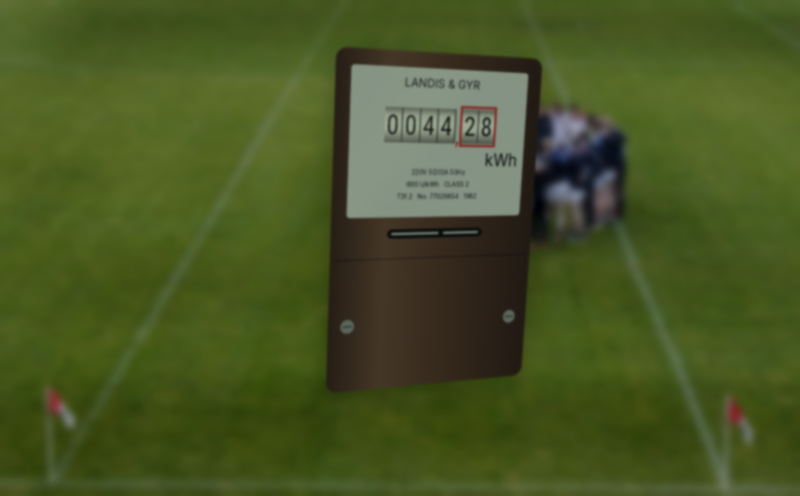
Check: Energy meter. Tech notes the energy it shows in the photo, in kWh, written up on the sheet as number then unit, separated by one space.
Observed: 44.28 kWh
